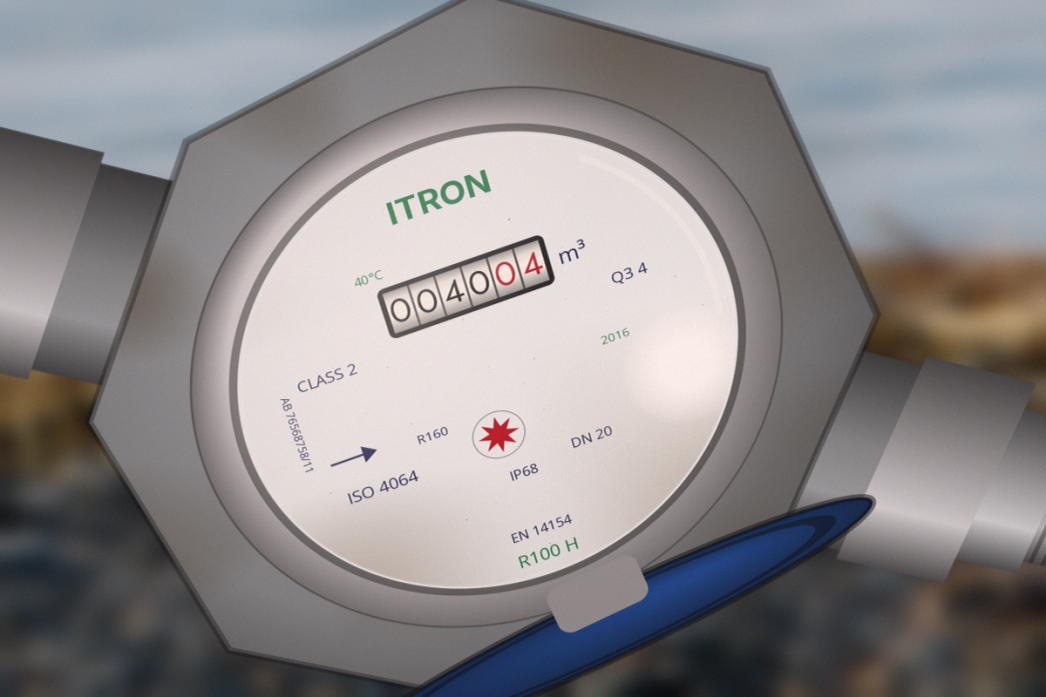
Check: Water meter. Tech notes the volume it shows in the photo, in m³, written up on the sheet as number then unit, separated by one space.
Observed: 40.04 m³
